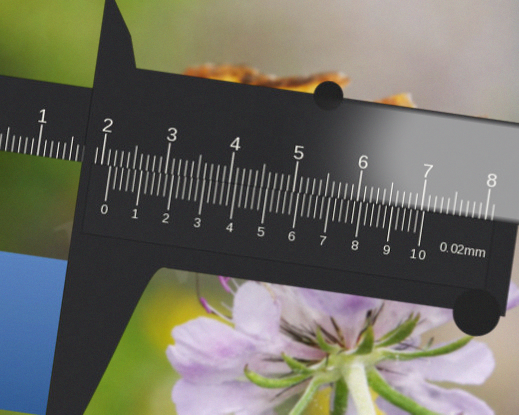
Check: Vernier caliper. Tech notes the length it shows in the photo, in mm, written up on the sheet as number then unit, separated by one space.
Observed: 21.4 mm
